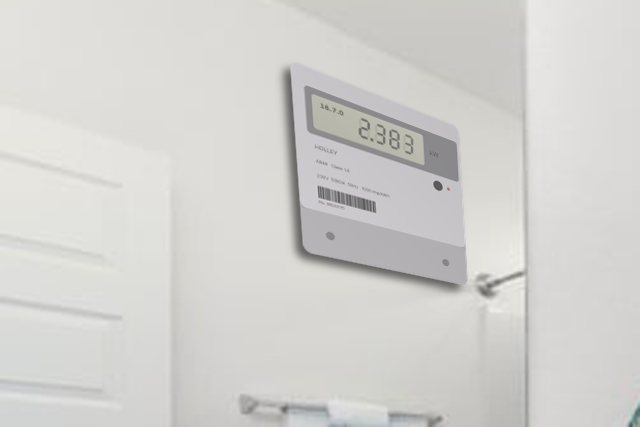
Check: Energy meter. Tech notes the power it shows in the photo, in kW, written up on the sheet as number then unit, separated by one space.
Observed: 2.383 kW
